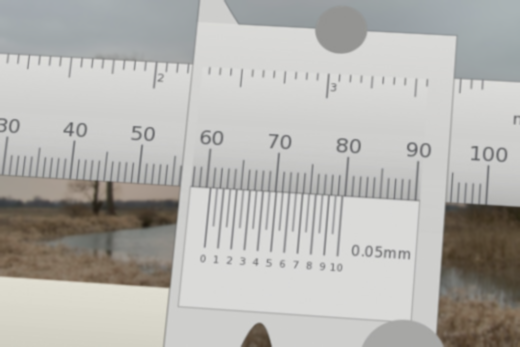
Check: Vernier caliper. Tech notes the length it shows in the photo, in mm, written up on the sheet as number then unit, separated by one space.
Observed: 60.6 mm
